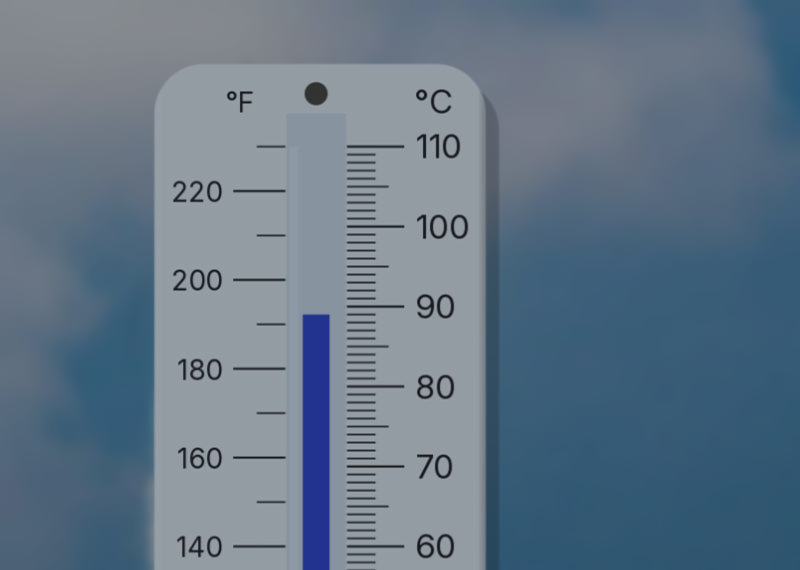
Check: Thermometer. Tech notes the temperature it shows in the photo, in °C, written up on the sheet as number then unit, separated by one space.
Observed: 89 °C
